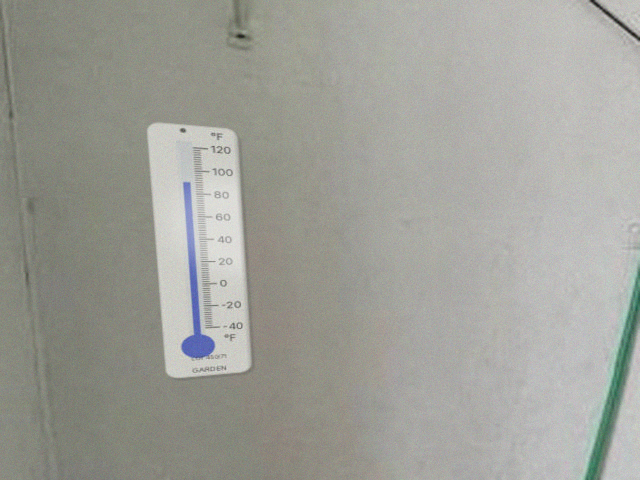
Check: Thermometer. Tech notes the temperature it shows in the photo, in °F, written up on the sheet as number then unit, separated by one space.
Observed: 90 °F
